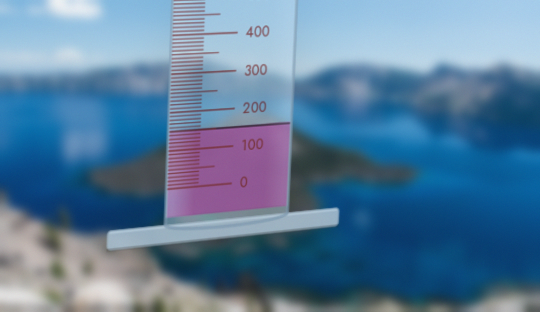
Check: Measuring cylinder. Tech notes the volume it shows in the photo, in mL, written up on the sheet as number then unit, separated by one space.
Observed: 150 mL
